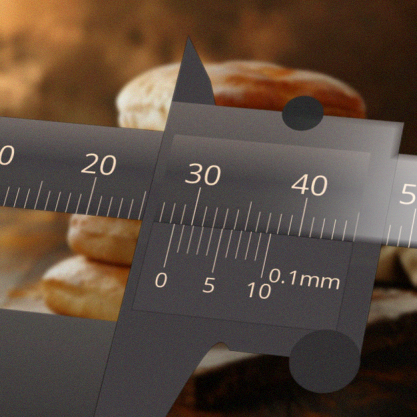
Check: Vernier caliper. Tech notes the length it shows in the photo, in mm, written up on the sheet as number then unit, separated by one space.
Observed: 28.4 mm
